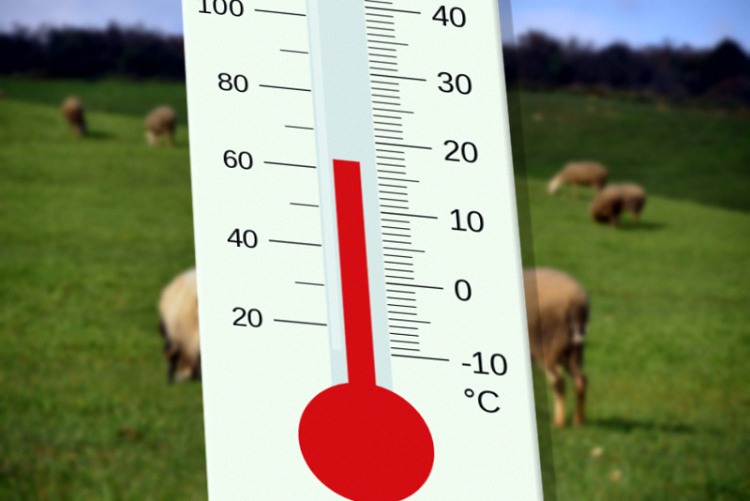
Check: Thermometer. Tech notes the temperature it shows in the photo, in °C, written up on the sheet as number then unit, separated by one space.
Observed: 17 °C
